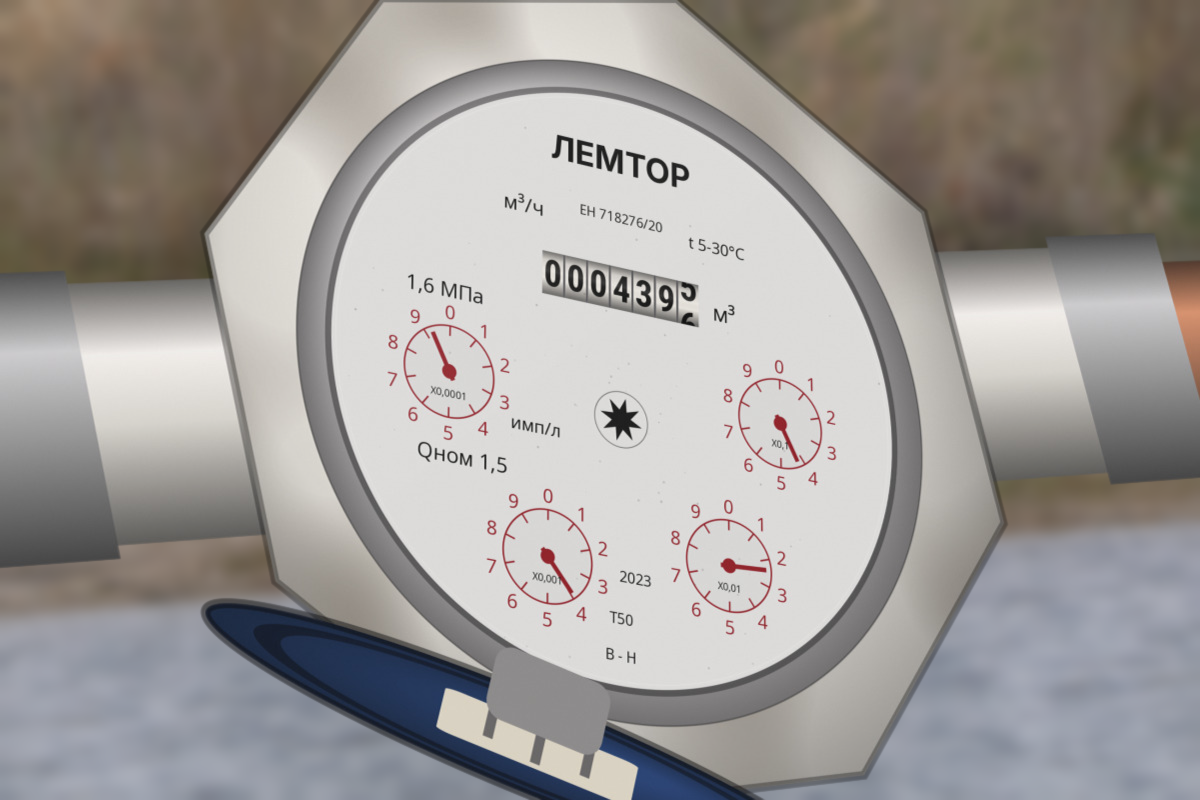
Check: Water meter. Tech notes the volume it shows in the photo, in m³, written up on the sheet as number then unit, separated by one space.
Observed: 4395.4239 m³
